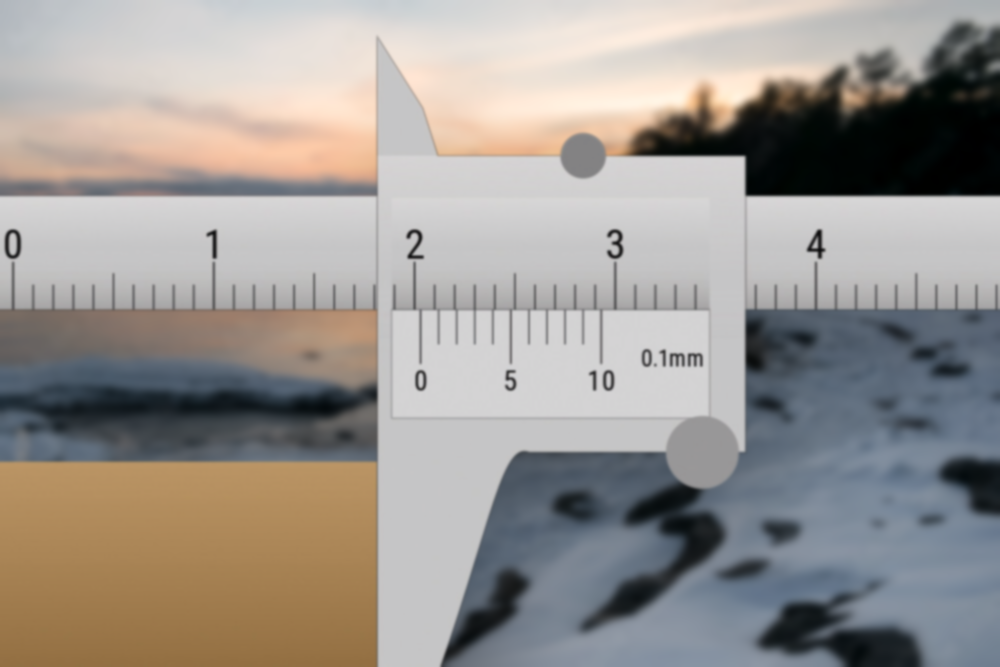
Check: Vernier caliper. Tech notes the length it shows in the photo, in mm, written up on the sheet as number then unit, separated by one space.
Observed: 20.3 mm
